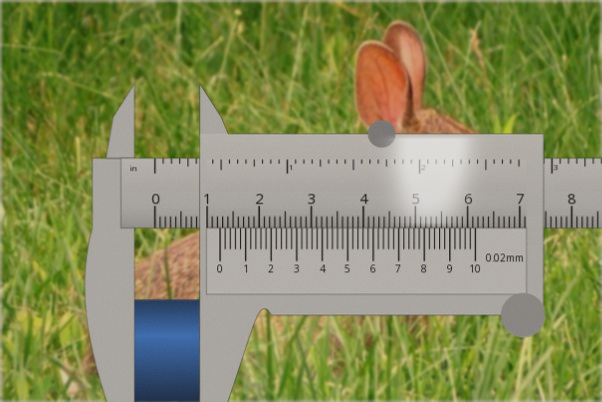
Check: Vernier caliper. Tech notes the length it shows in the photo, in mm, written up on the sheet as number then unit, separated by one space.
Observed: 12.5 mm
